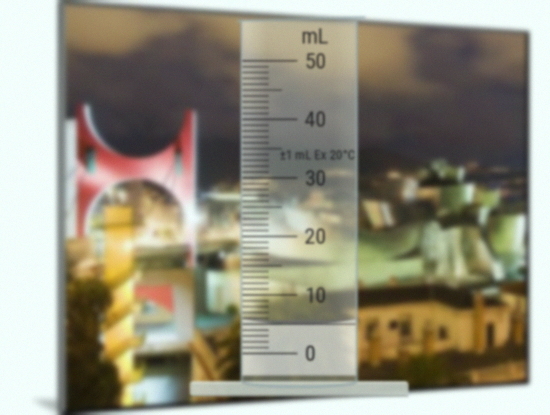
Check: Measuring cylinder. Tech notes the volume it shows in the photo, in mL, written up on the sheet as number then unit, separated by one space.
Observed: 5 mL
